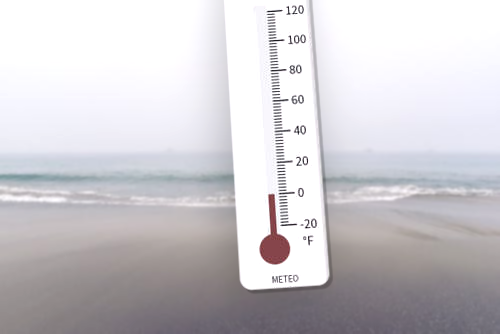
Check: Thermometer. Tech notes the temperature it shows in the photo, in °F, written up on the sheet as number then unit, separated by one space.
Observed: 0 °F
